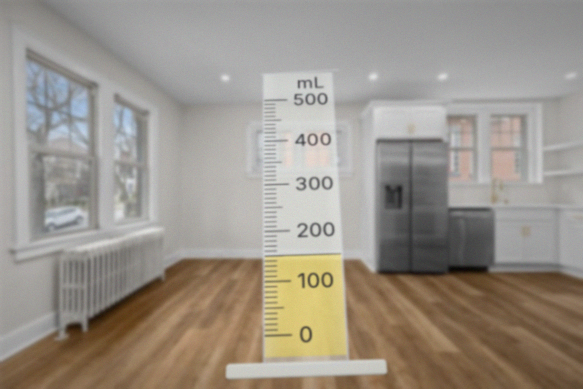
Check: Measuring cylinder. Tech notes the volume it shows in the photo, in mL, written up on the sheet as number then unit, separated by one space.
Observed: 150 mL
